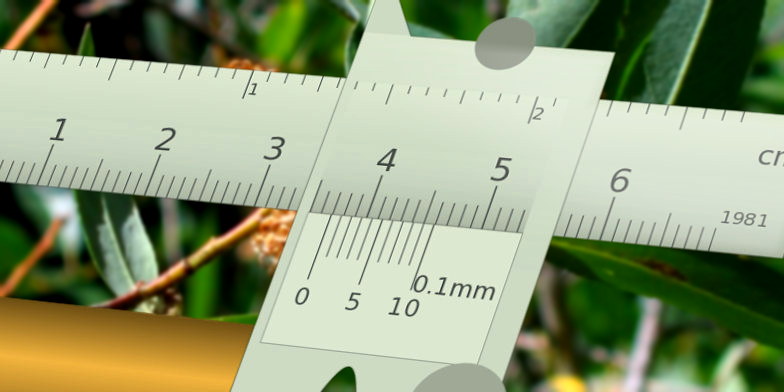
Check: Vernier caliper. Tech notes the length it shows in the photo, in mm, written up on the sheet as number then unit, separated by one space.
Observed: 36.9 mm
